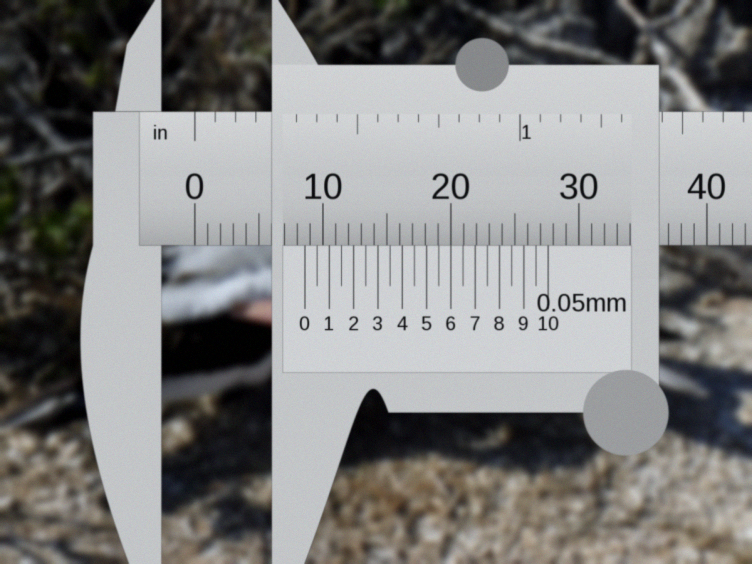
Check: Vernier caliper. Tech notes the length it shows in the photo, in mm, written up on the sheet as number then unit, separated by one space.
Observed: 8.6 mm
